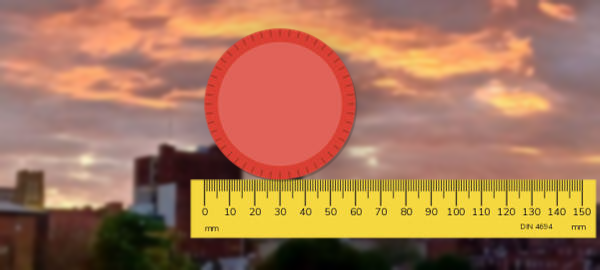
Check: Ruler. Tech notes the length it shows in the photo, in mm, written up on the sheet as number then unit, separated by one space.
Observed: 60 mm
